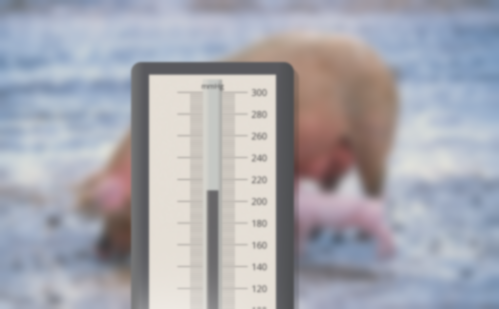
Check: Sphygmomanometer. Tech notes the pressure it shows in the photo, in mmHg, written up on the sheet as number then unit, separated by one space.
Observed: 210 mmHg
